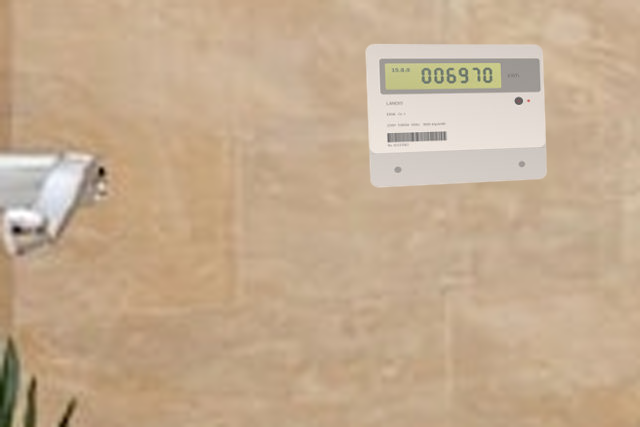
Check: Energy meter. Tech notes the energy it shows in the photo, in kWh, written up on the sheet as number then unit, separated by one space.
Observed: 6970 kWh
